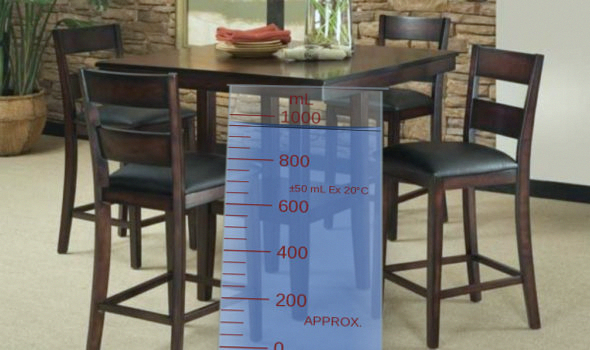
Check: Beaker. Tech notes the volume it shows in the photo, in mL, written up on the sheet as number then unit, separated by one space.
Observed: 950 mL
